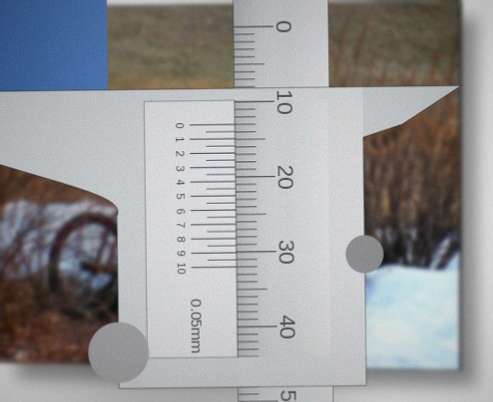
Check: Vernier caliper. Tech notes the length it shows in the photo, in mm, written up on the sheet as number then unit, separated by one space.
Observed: 13.0 mm
